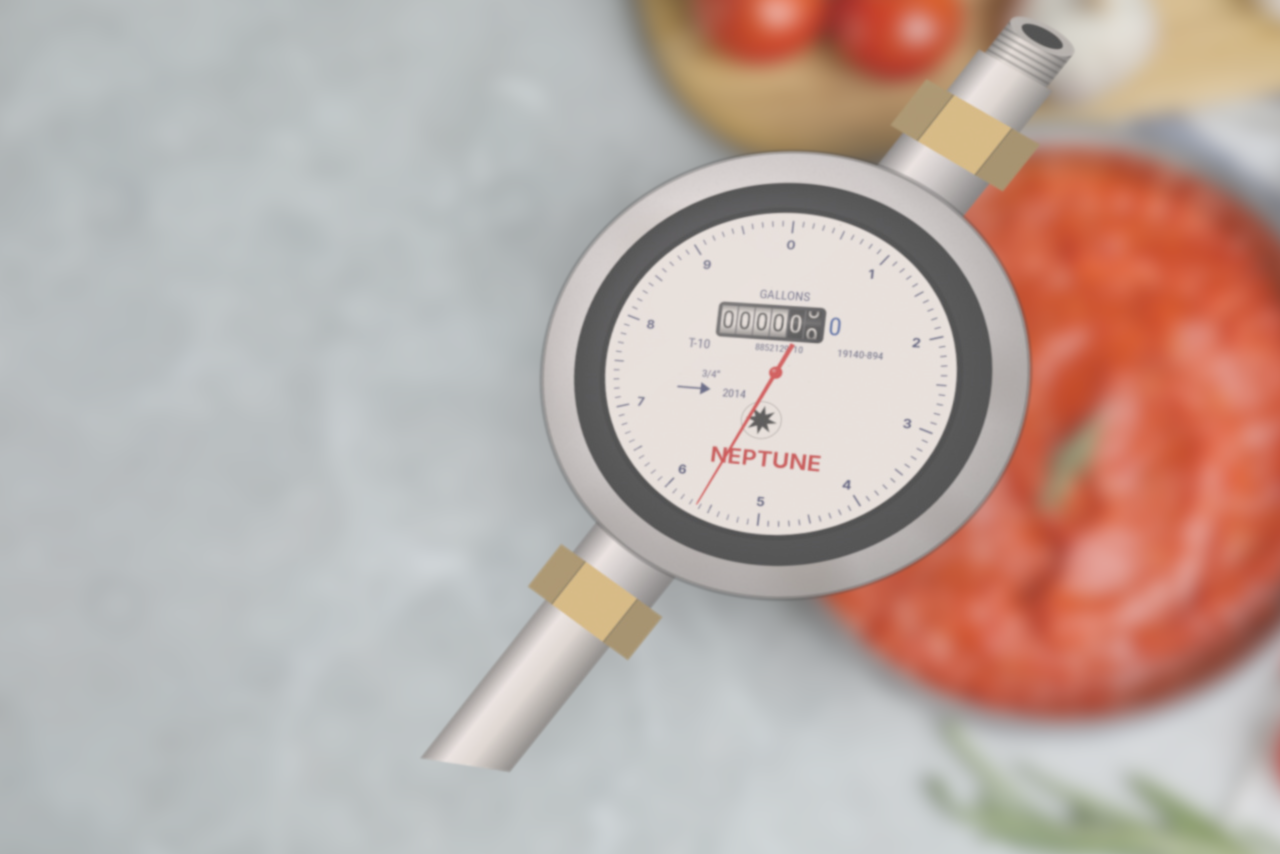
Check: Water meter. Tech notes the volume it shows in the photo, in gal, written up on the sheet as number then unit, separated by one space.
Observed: 85.6 gal
